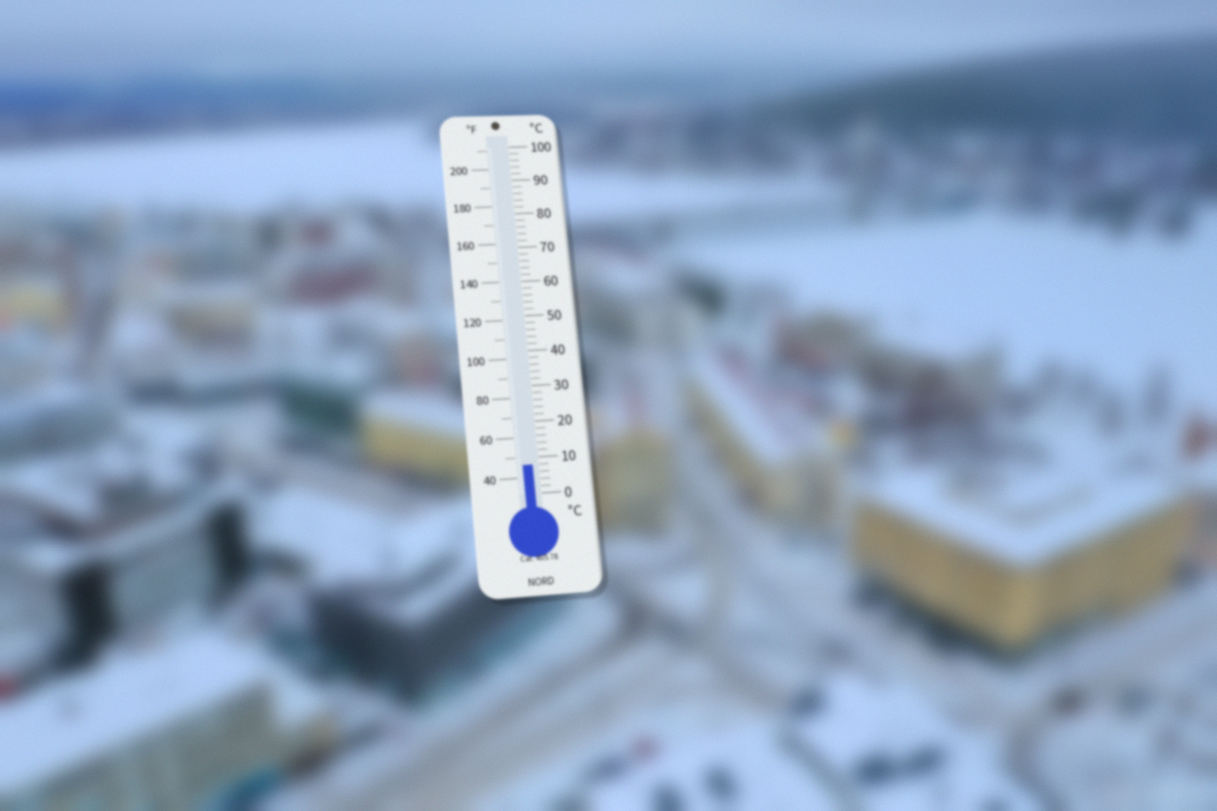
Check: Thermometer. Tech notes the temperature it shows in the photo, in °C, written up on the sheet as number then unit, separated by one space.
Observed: 8 °C
